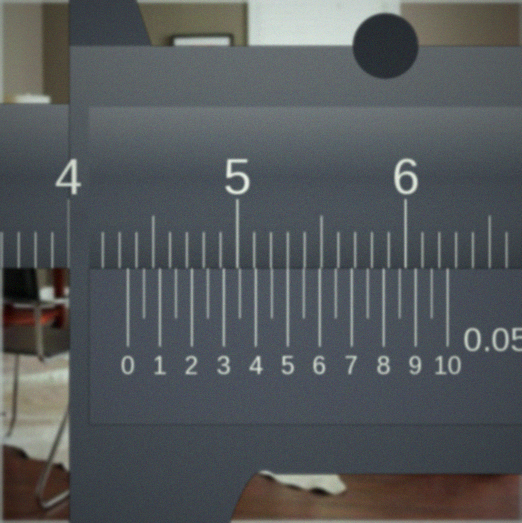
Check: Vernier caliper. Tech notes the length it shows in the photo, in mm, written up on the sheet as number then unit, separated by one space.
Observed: 43.5 mm
